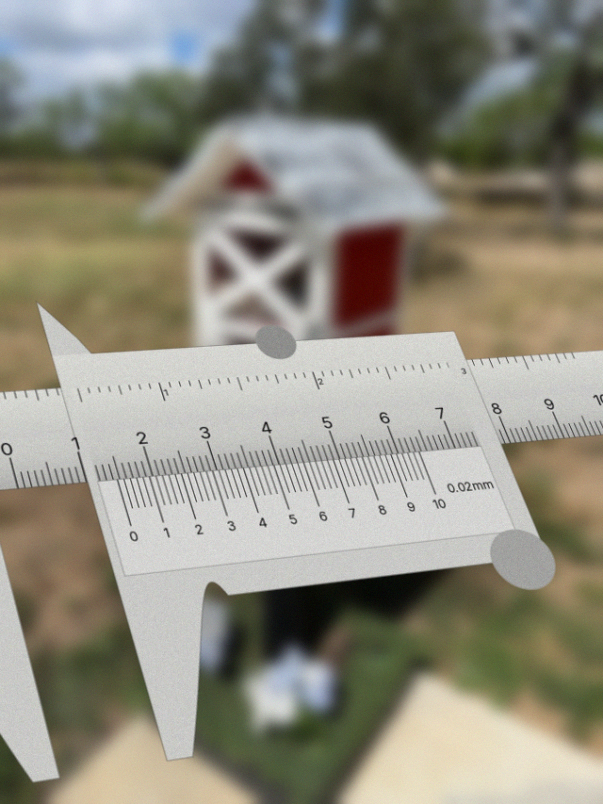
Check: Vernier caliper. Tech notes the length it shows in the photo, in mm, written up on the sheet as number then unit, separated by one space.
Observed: 14.6 mm
